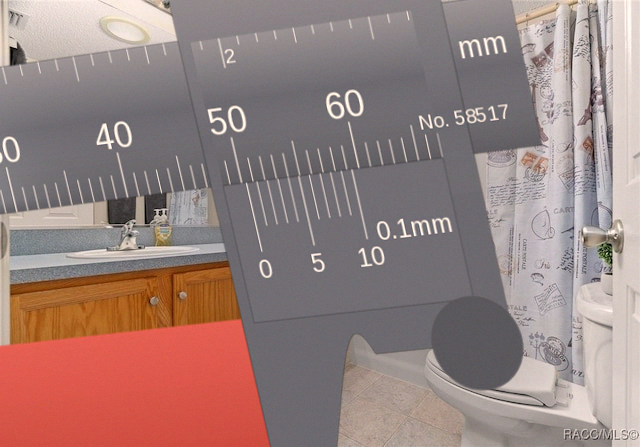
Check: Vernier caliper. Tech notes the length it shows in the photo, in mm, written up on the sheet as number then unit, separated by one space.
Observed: 50.4 mm
